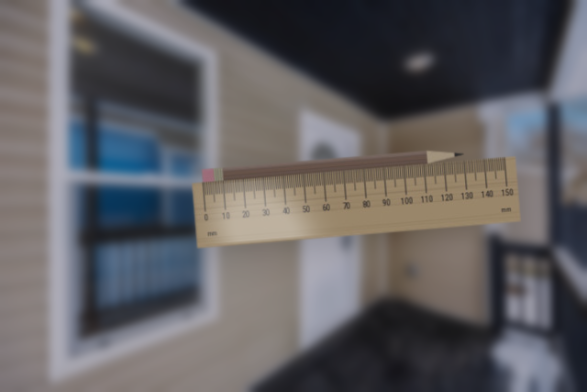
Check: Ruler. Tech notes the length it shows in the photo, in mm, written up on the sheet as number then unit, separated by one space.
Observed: 130 mm
